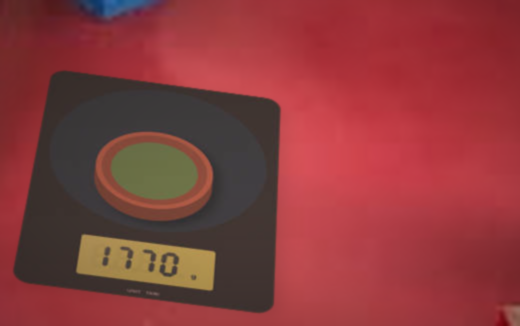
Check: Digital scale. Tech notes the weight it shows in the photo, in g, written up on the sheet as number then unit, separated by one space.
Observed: 1770 g
